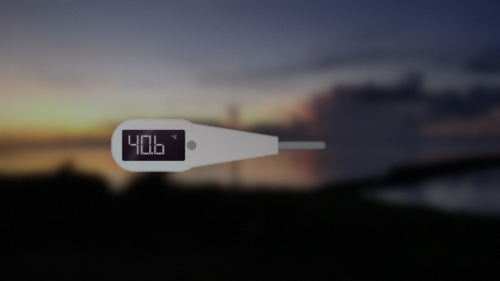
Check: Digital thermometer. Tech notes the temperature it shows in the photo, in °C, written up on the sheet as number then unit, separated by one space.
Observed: 40.6 °C
